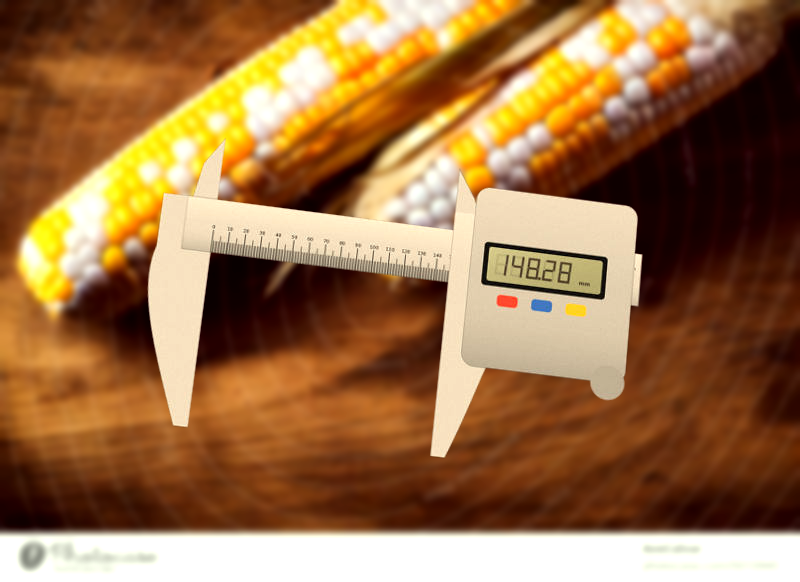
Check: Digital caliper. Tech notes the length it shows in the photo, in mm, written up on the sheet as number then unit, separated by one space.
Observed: 148.28 mm
